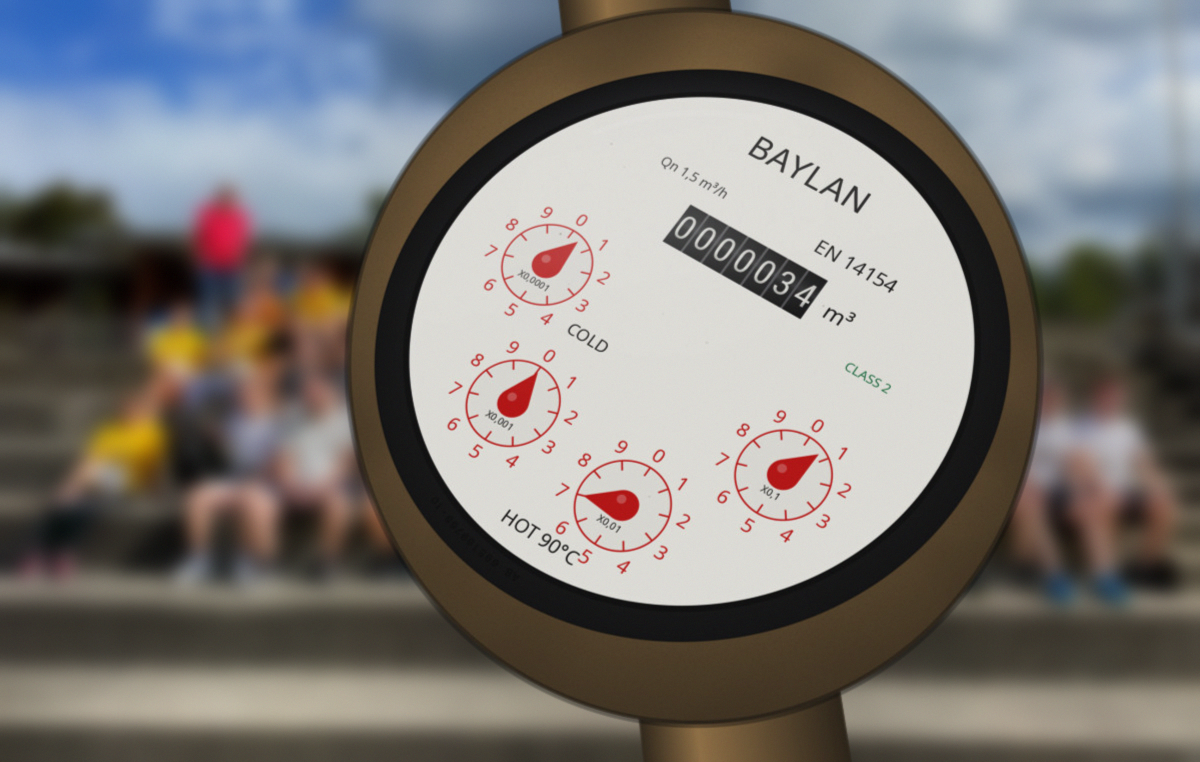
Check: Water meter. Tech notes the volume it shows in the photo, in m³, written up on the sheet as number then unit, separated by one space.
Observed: 34.0700 m³
